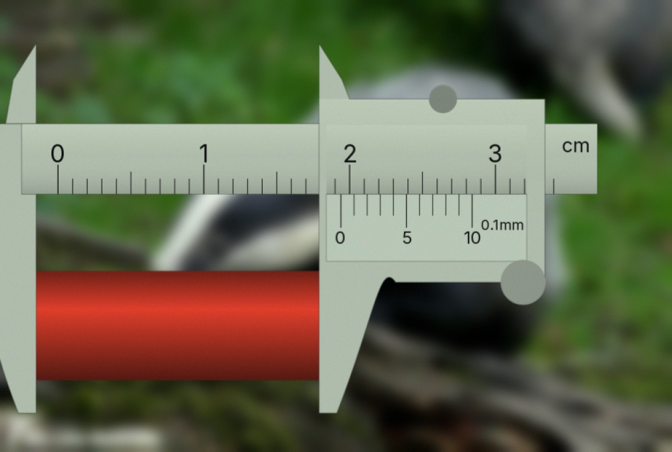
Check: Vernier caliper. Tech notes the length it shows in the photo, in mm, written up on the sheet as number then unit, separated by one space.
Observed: 19.4 mm
